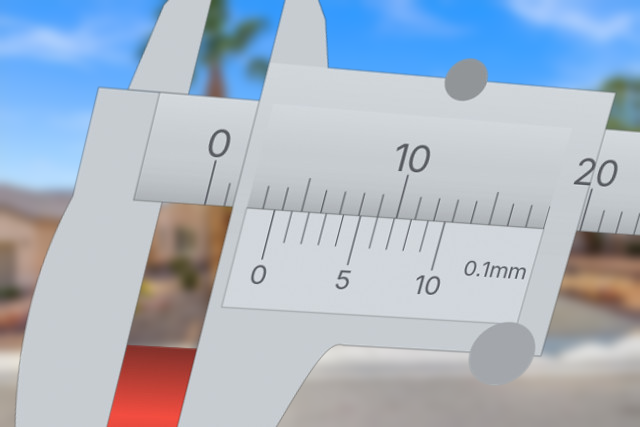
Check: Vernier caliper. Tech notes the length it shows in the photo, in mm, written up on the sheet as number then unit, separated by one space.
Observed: 3.6 mm
